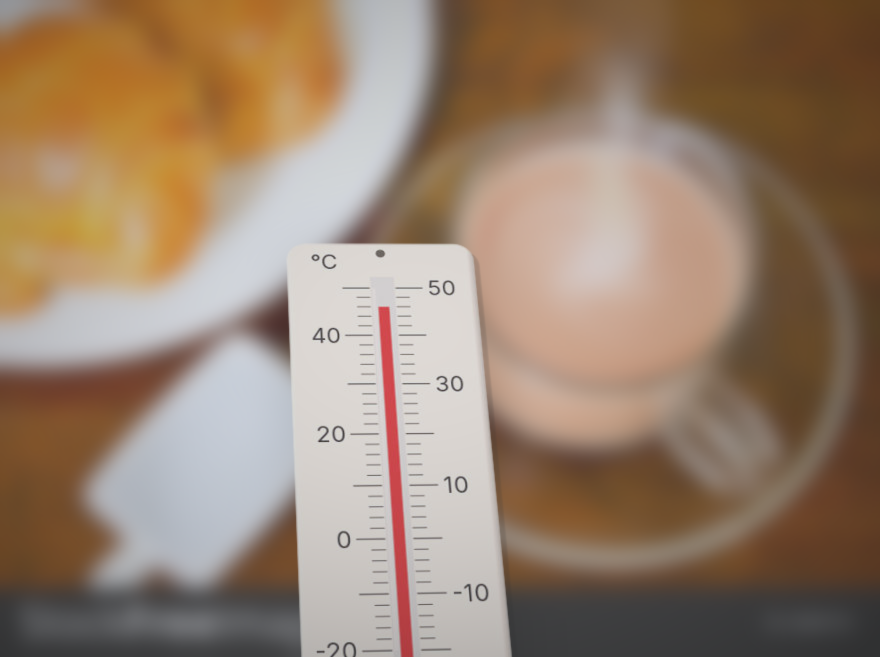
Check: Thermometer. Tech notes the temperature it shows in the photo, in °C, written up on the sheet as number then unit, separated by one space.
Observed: 46 °C
